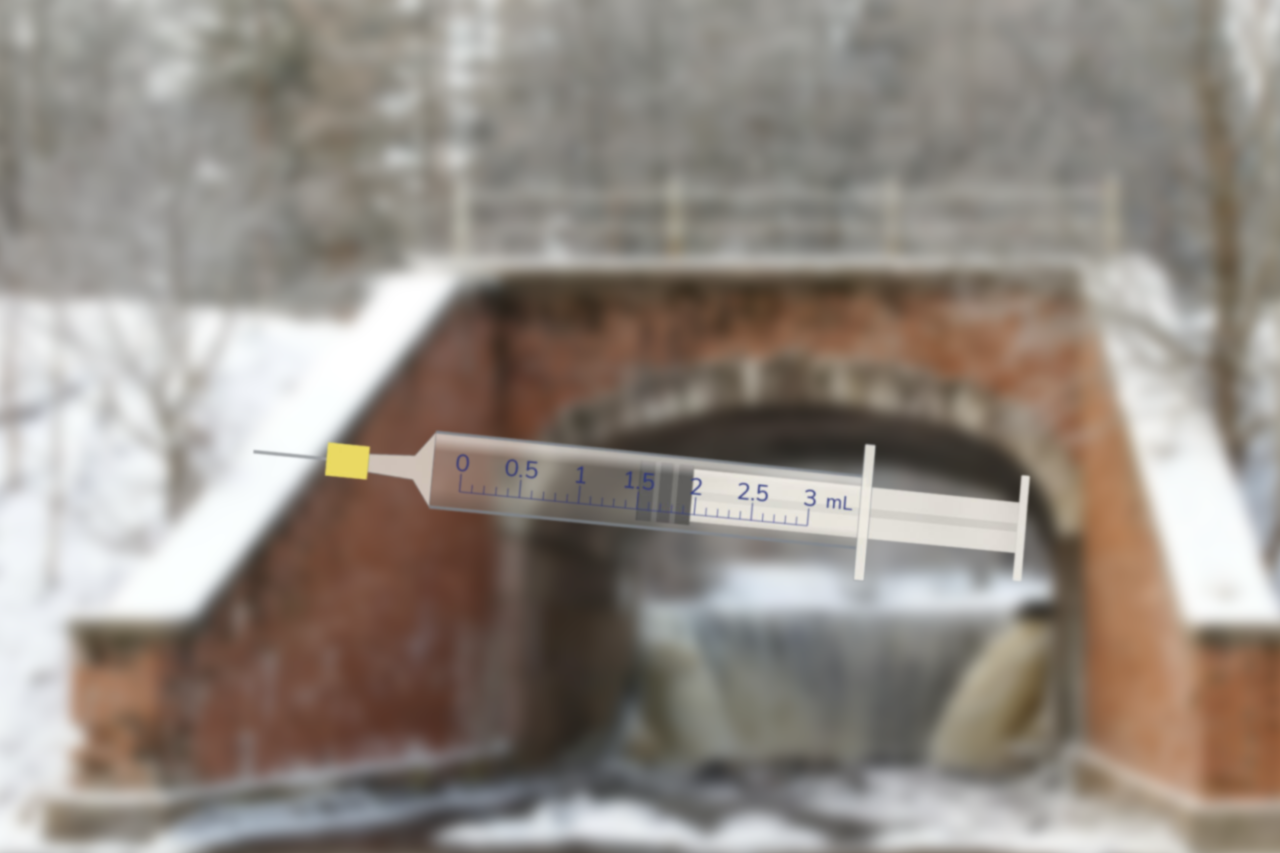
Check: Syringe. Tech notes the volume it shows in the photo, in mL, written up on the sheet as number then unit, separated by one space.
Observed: 1.5 mL
